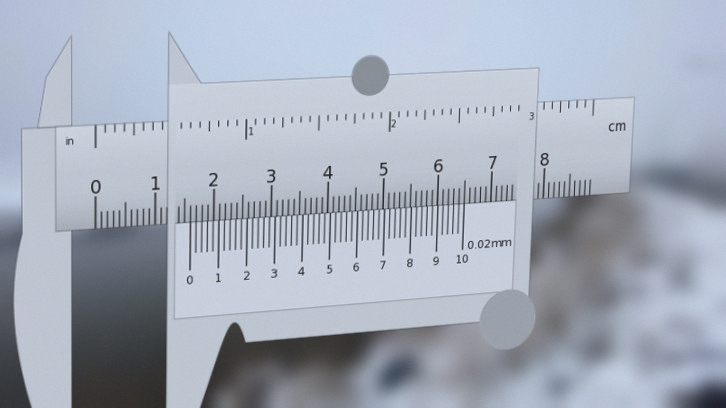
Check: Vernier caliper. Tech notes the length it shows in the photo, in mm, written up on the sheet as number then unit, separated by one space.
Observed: 16.0 mm
